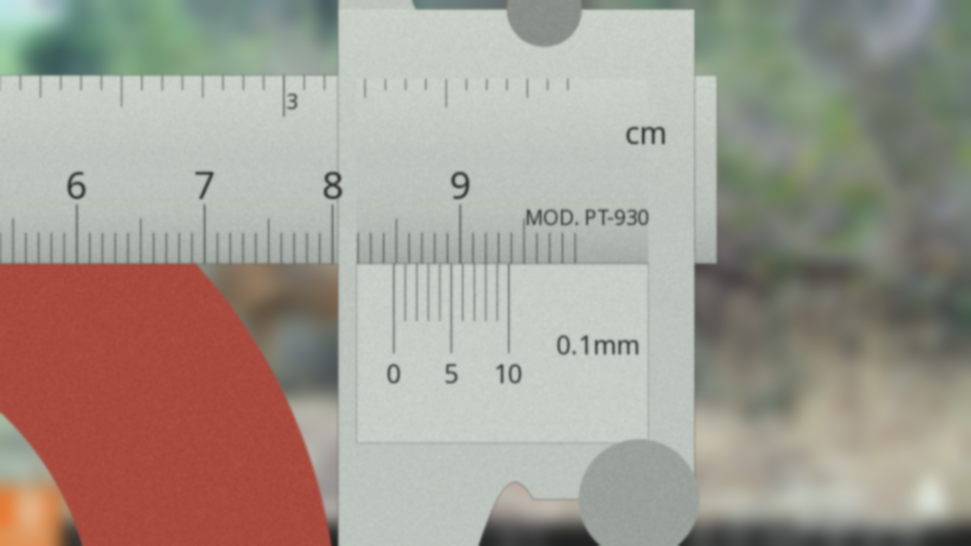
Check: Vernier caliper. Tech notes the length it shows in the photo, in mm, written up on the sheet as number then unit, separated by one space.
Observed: 84.8 mm
